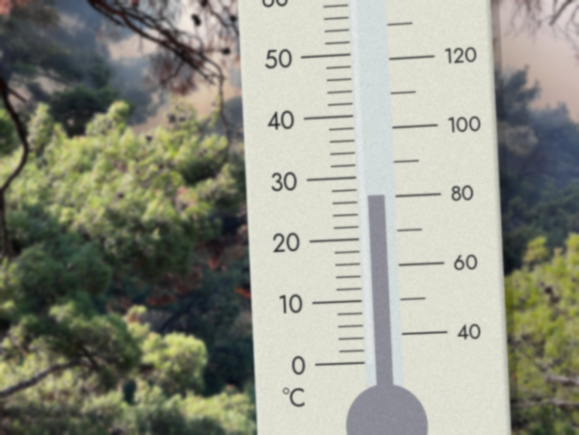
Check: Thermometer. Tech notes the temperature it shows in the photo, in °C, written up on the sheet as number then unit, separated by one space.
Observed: 27 °C
